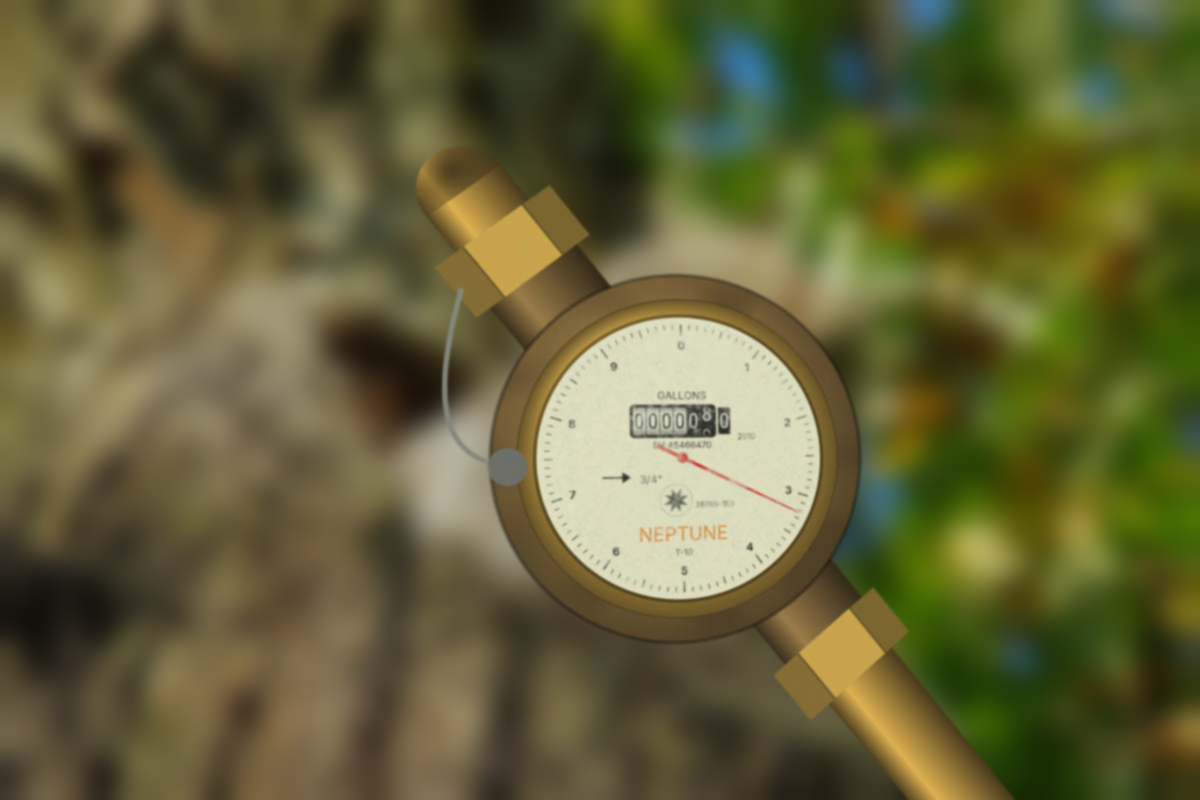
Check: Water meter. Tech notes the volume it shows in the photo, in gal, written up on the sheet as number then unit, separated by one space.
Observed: 83.2 gal
